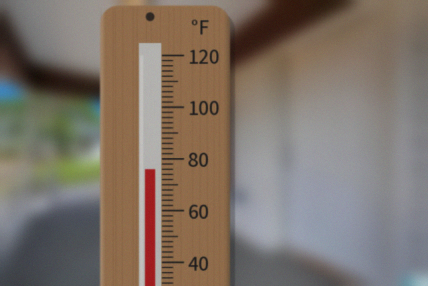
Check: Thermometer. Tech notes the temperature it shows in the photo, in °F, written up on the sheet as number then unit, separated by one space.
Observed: 76 °F
